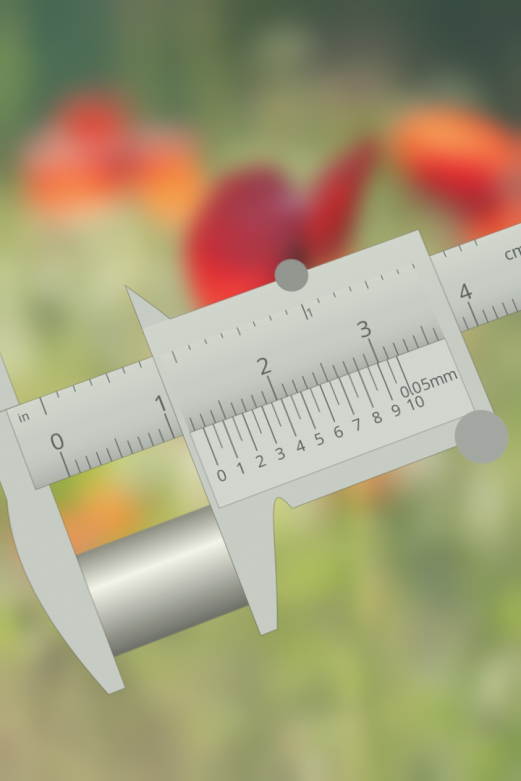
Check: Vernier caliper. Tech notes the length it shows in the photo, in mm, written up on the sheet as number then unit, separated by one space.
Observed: 12.8 mm
